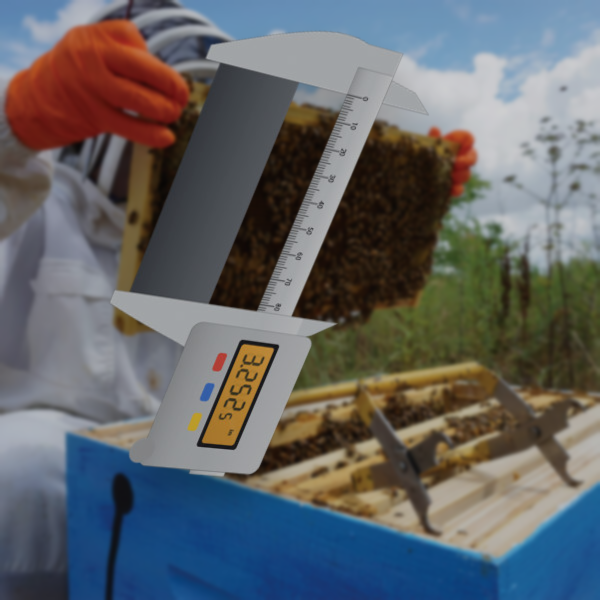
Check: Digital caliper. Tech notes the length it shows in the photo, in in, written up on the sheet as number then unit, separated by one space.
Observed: 3.2525 in
